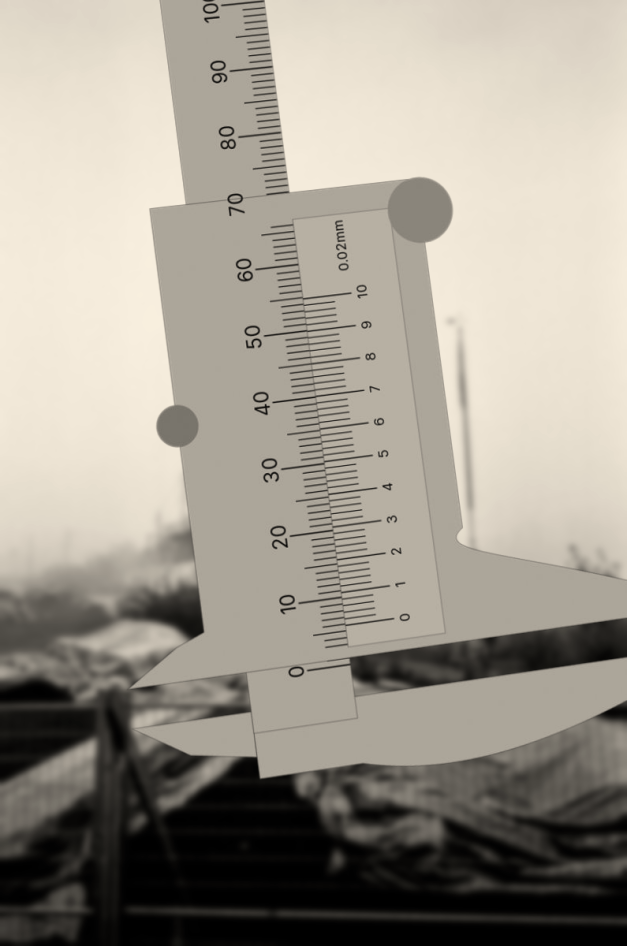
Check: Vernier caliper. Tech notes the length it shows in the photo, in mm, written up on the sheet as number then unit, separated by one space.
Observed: 5.8 mm
